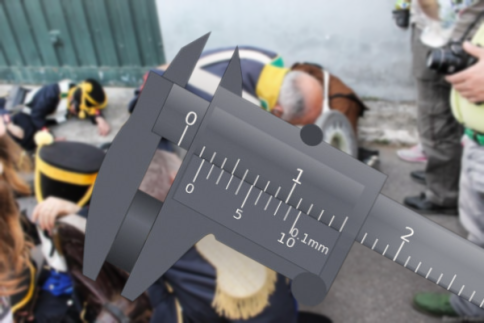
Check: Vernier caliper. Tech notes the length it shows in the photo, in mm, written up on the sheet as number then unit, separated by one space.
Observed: 2.4 mm
